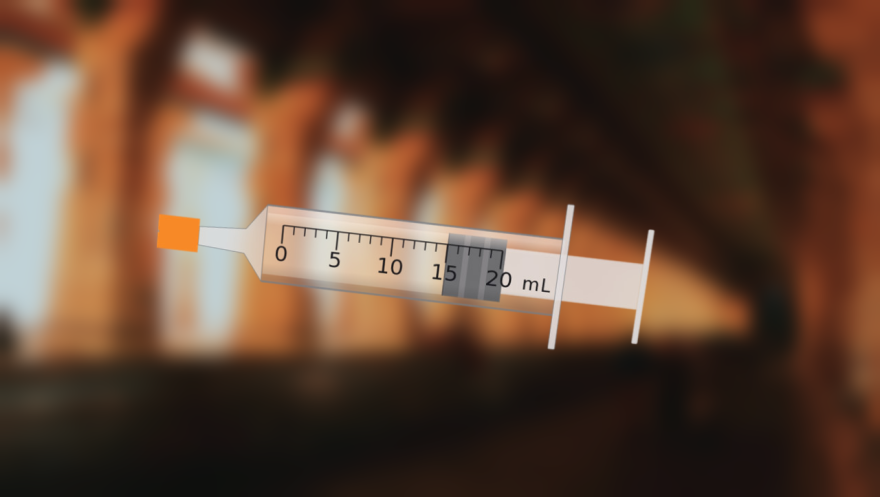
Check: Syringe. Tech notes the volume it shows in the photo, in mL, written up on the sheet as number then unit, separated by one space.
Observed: 15 mL
